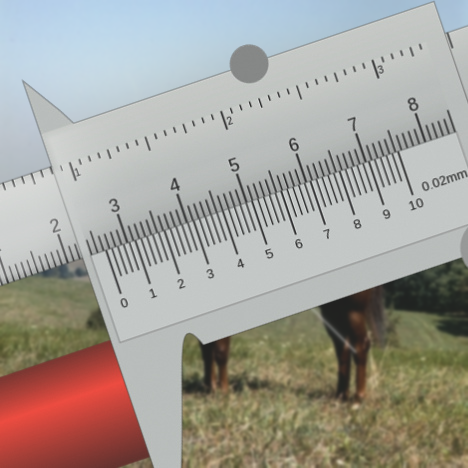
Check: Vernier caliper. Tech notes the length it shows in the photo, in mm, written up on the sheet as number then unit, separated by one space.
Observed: 26.4 mm
